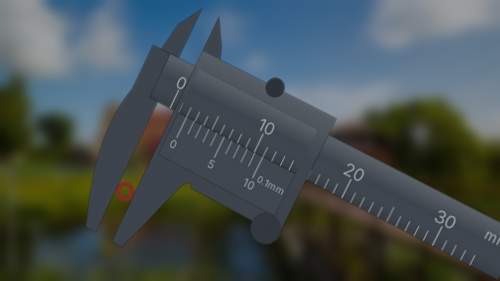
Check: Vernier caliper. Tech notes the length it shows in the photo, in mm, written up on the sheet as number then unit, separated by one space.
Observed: 2.0 mm
